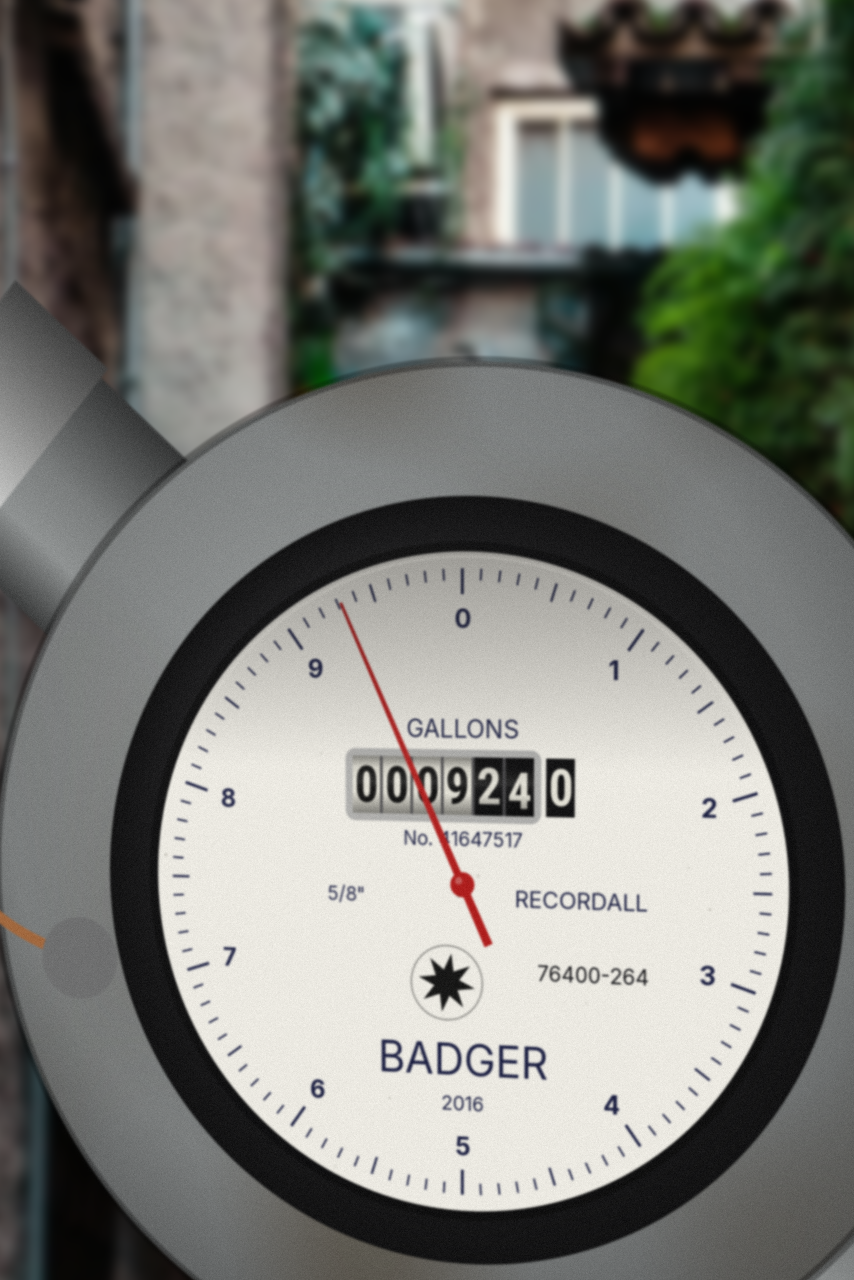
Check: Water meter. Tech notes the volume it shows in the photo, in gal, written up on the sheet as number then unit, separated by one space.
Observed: 9239.3 gal
